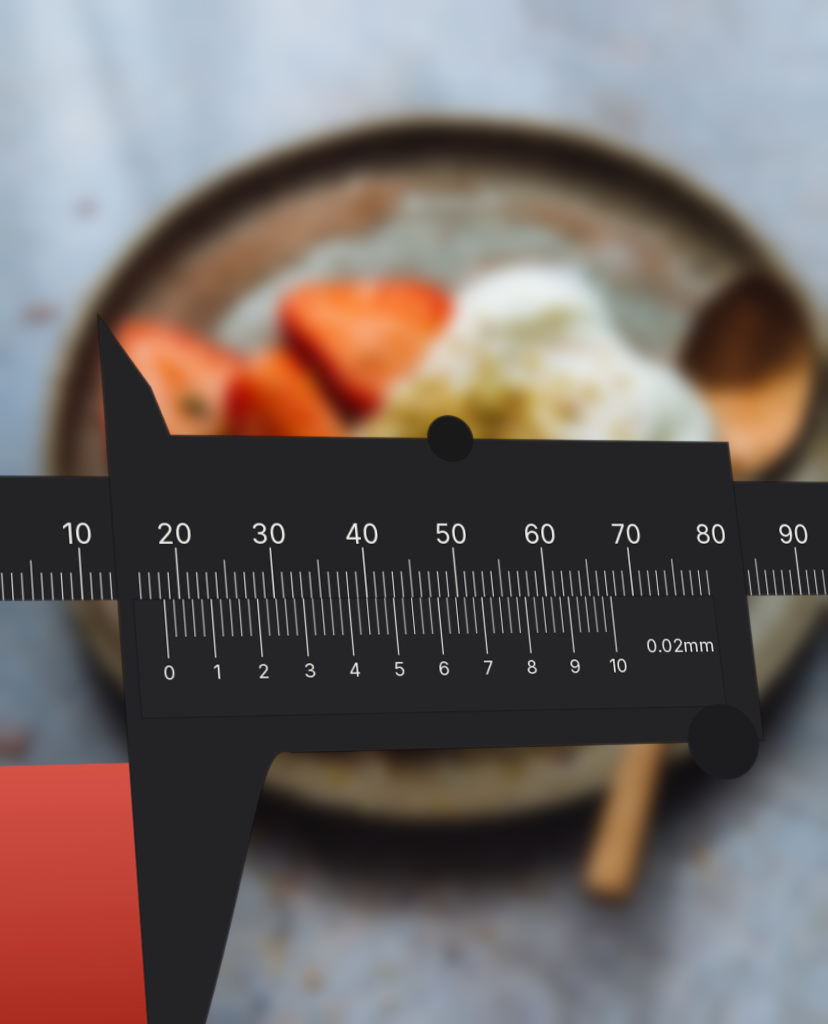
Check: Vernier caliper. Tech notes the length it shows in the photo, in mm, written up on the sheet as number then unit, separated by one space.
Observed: 18.4 mm
